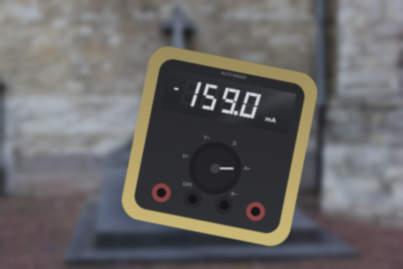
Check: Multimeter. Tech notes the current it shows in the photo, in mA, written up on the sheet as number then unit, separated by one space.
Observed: -159.0 mA
